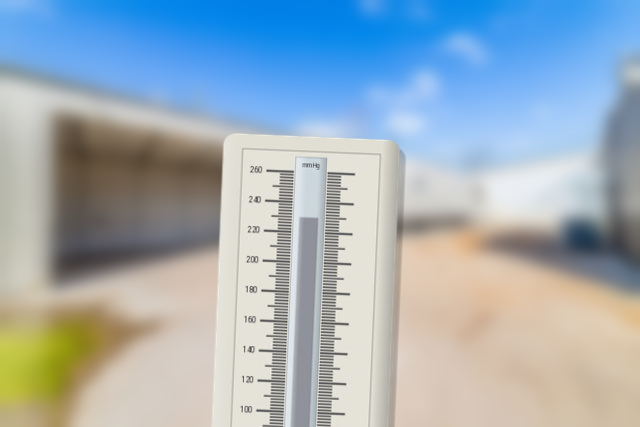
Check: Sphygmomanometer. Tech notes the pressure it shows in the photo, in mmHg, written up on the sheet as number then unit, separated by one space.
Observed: 230 mmHg
